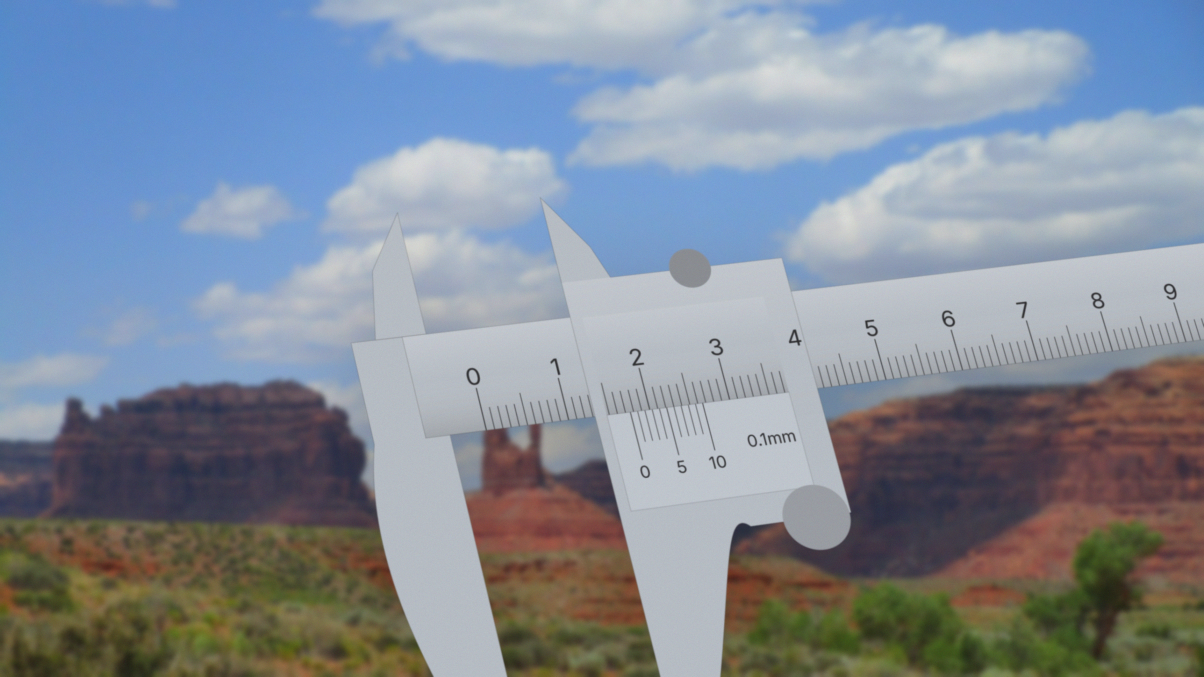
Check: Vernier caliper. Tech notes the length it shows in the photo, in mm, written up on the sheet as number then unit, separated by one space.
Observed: 17.6 mm
